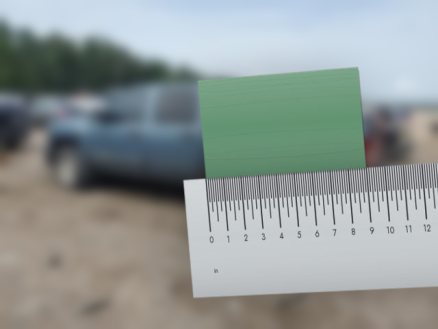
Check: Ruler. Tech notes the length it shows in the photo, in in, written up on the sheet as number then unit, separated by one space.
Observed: 9 in
